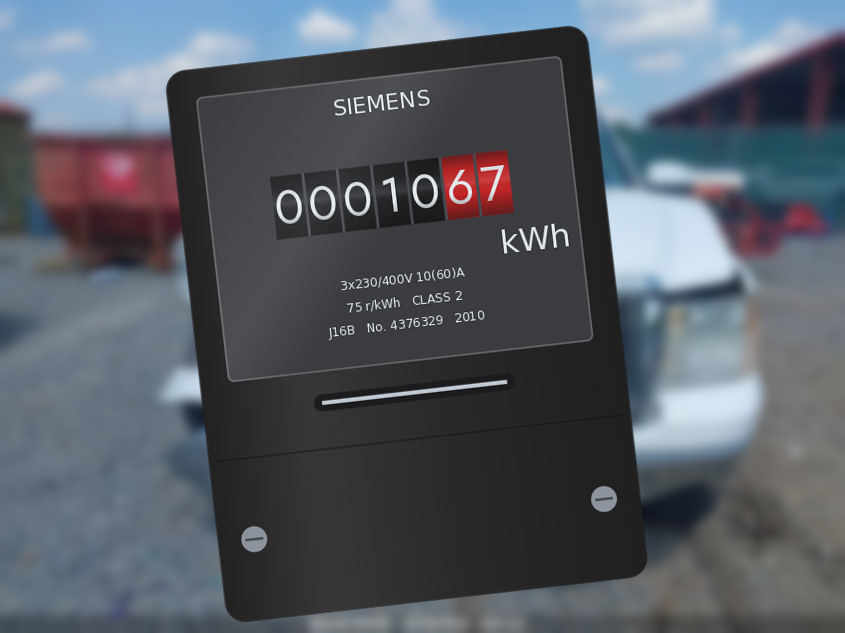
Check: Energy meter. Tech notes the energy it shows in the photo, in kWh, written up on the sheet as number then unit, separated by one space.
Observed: 10.67 kWh
